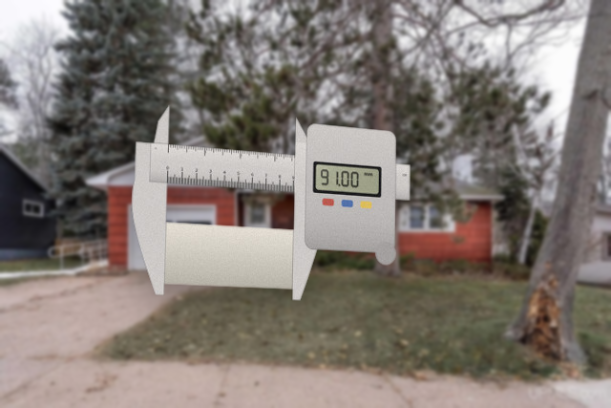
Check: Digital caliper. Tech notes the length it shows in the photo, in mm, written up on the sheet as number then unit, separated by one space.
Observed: 91.00 mm
